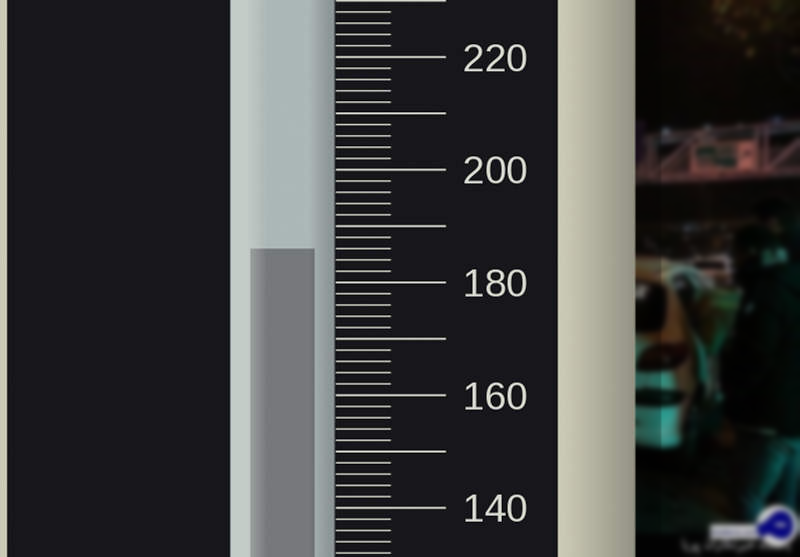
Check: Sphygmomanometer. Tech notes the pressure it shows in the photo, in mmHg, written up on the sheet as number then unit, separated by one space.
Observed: 186 mmHg
